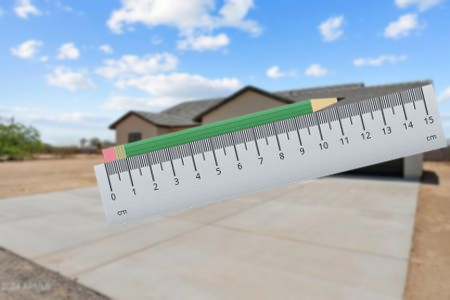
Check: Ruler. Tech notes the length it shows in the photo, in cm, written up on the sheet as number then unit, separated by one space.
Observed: 11.5 cm
